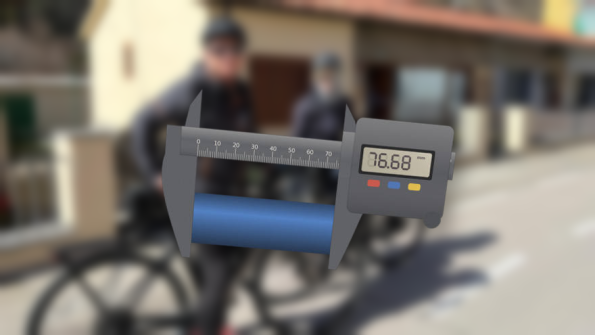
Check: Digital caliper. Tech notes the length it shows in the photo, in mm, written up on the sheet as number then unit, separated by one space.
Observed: 76.68 mm
